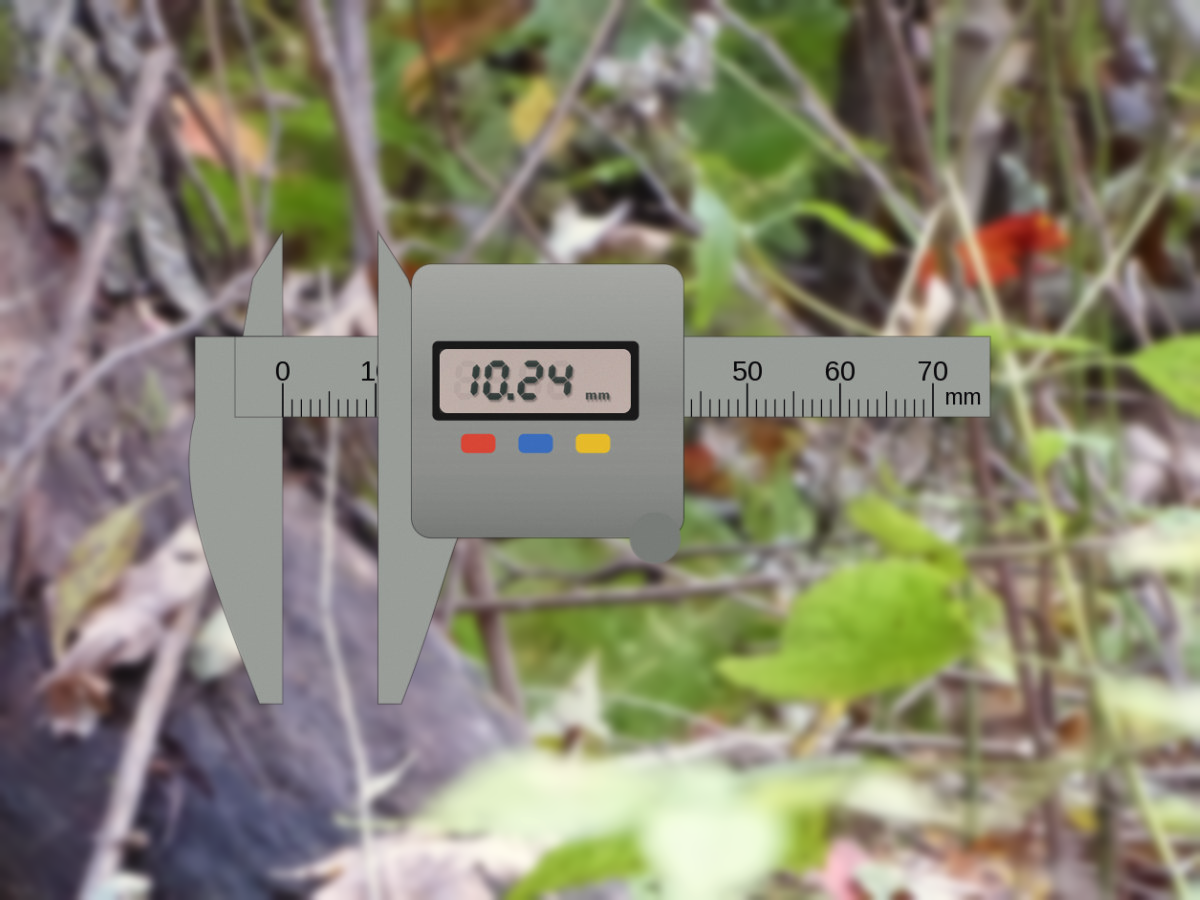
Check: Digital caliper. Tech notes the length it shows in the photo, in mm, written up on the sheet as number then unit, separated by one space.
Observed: 10.24 mm
